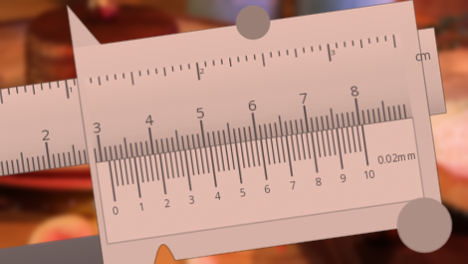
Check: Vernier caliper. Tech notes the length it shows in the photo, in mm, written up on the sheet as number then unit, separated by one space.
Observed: 31.5 mm
